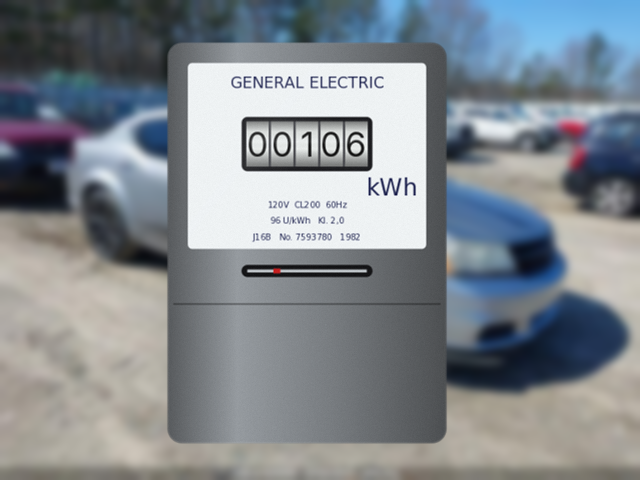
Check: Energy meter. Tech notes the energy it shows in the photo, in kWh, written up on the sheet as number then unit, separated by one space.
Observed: 106 kWh
